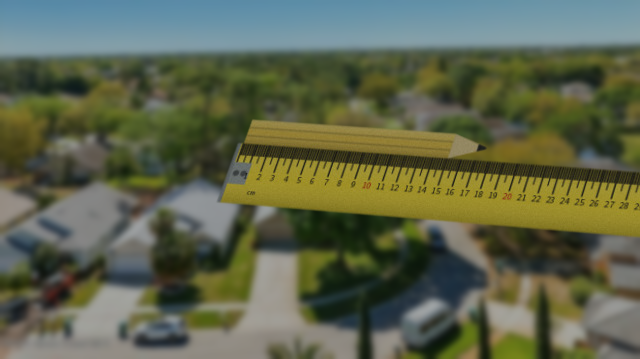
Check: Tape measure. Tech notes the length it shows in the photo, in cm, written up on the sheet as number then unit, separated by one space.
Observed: 17.5 cm
